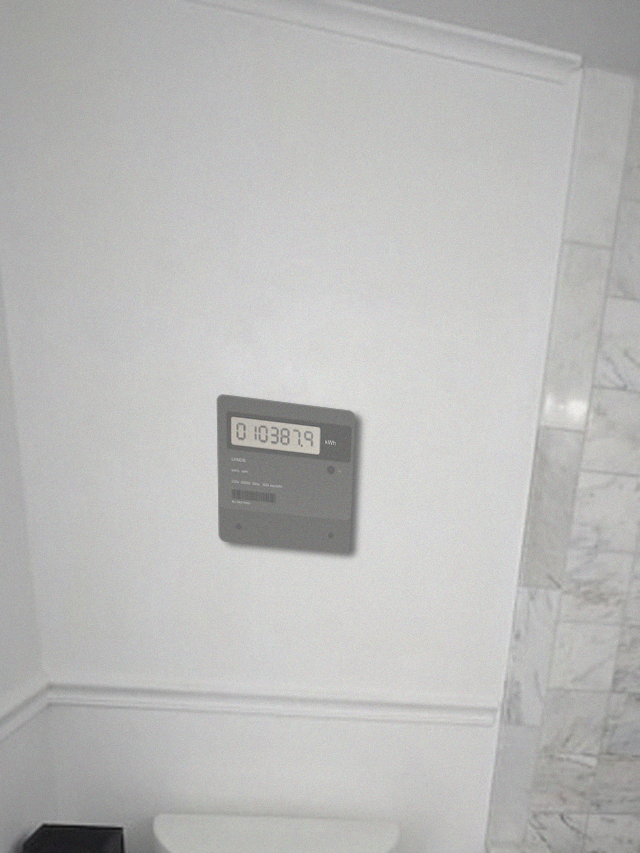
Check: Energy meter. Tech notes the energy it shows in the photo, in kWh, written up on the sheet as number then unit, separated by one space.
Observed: 10387.9 kWh
